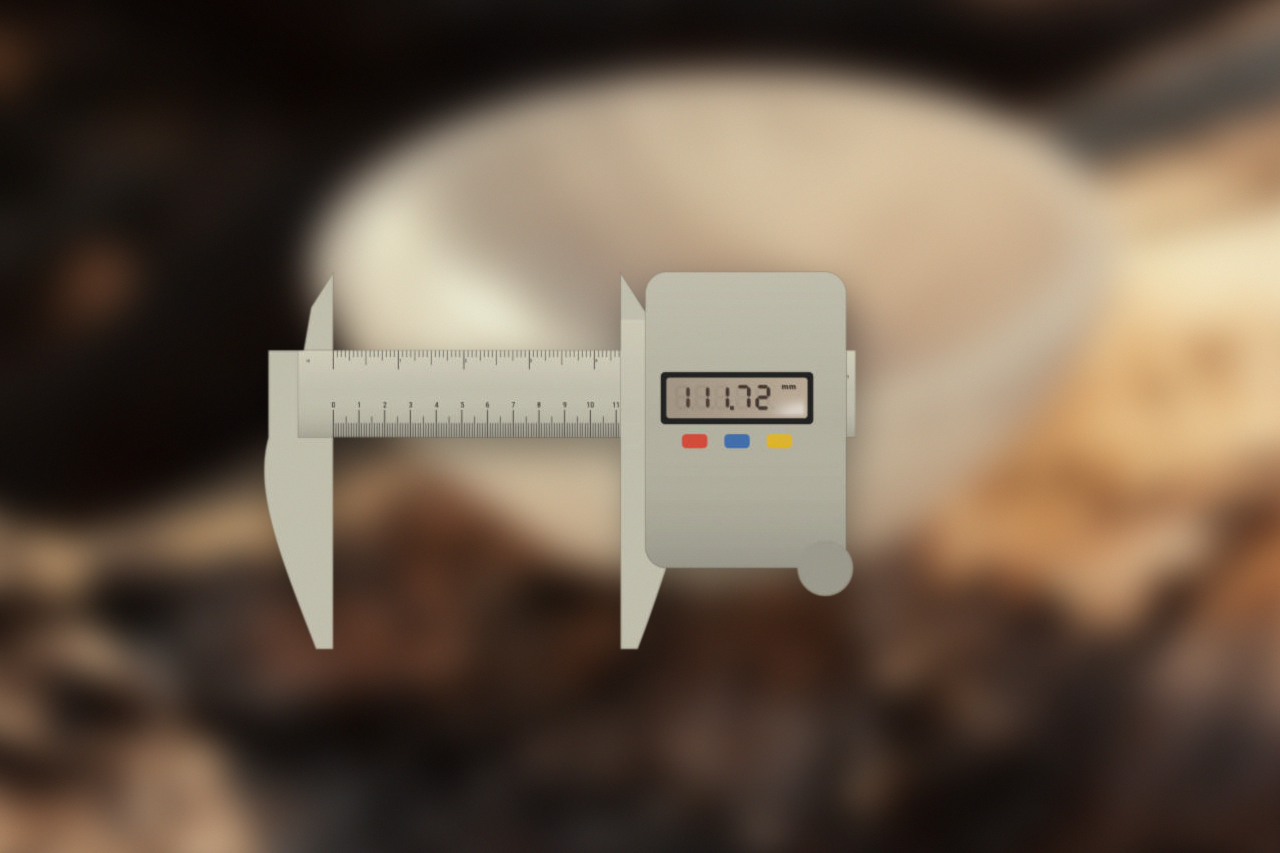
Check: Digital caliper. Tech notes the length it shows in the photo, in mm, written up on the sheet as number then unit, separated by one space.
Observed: 111.72 mm
